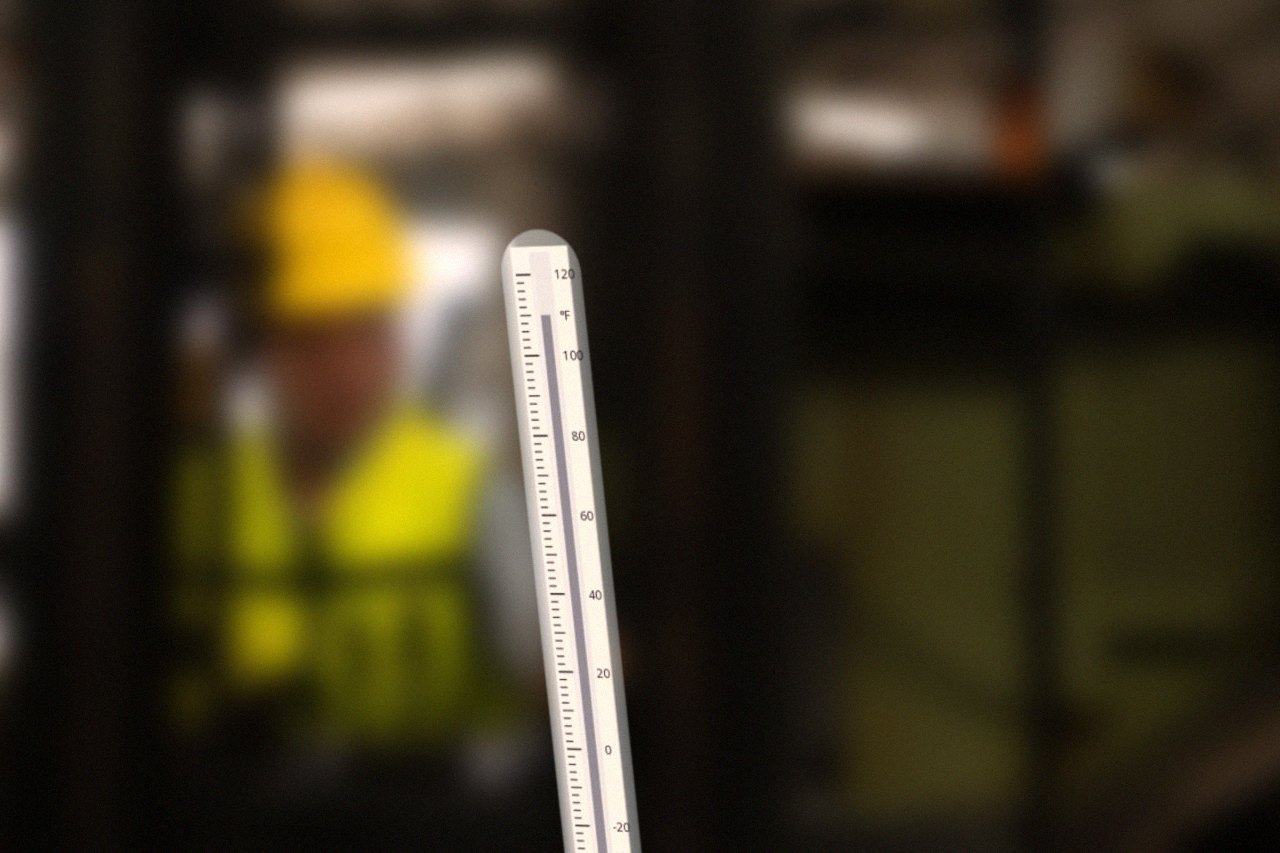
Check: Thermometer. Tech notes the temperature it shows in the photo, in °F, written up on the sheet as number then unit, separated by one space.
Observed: 110 °F
